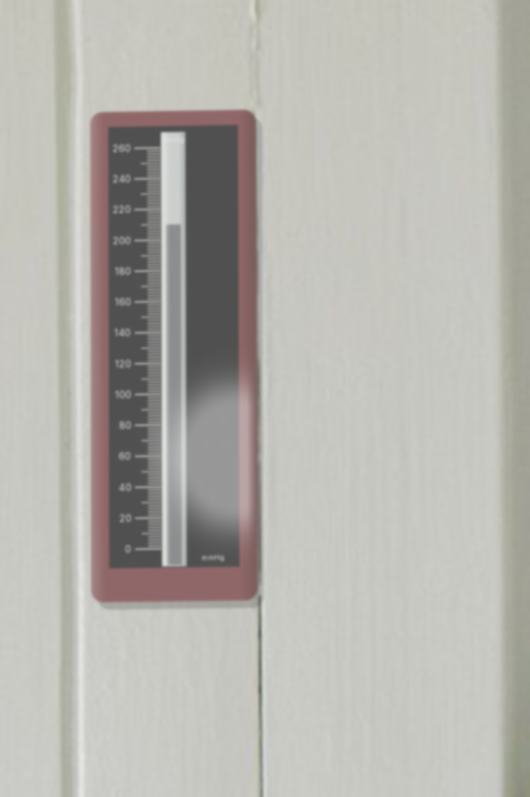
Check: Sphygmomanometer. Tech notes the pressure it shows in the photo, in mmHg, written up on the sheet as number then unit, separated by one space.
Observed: 210 mmHg
